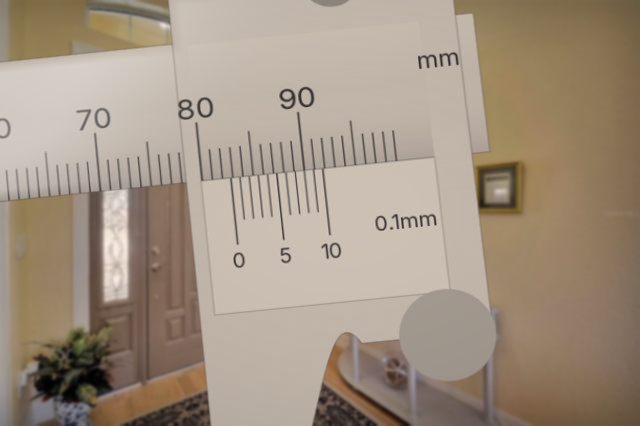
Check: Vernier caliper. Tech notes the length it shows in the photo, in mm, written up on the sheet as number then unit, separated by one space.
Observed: 82.8 mm
